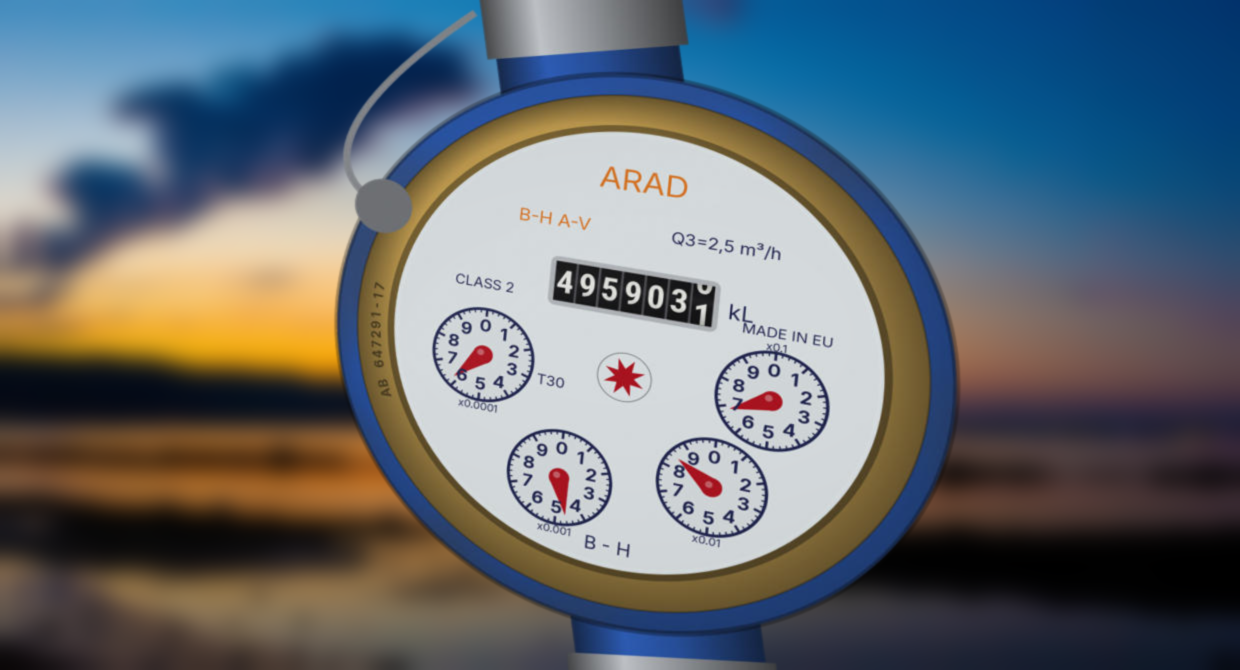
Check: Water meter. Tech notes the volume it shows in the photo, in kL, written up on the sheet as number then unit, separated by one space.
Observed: 4959030.6846 kL
